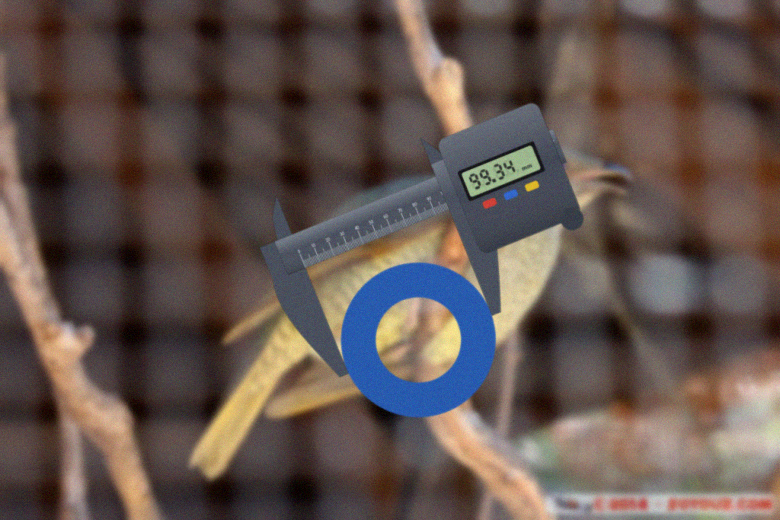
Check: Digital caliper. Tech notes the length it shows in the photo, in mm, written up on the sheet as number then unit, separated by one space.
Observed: 99.34 mm
